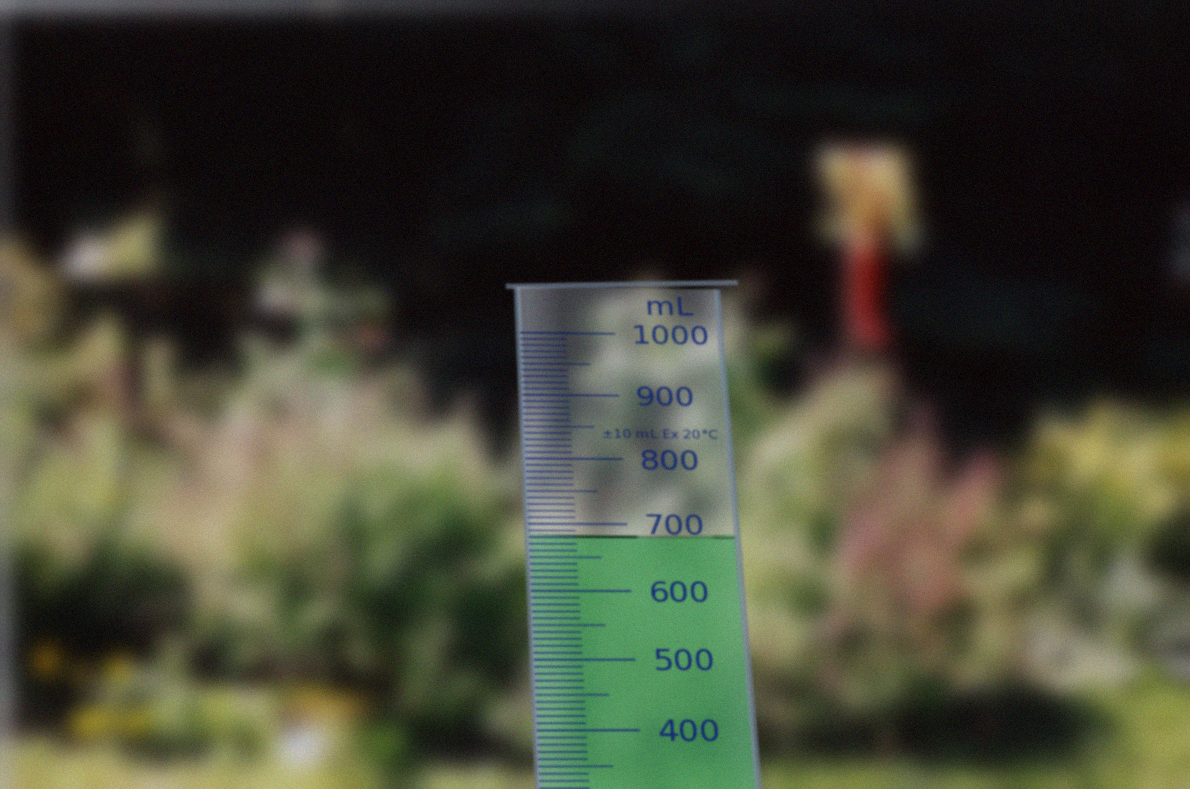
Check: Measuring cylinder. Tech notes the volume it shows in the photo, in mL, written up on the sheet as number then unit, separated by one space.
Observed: 680 mL
